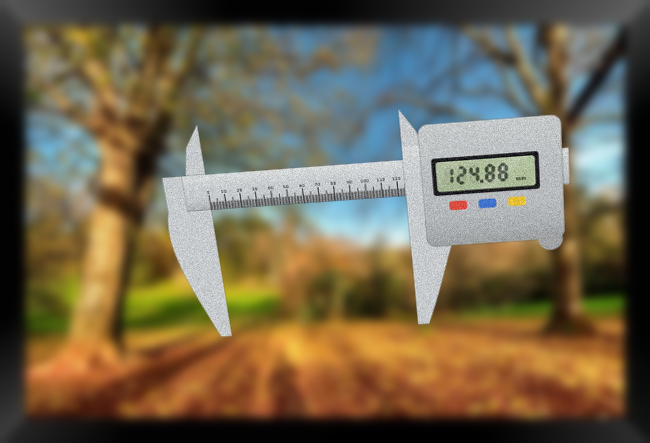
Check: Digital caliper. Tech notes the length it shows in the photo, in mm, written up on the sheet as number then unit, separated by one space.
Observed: 124.88 mm
